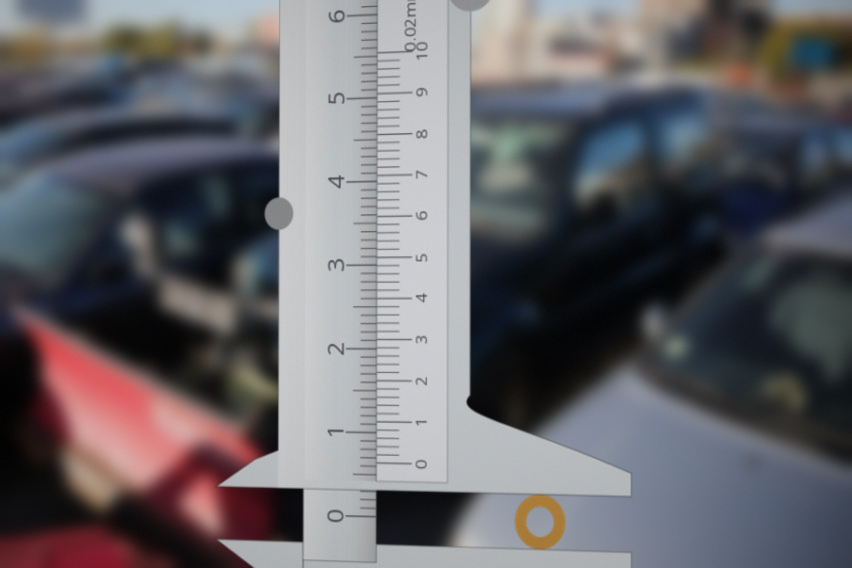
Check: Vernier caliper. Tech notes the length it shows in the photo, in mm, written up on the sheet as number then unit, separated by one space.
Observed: 6.4 mm
